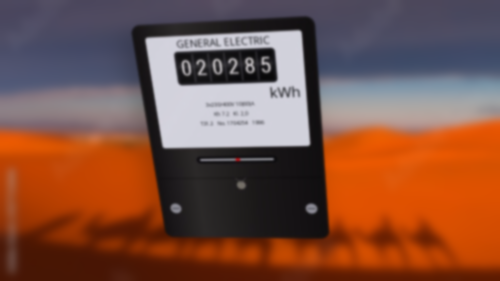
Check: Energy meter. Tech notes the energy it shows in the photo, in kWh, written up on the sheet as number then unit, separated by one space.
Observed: 20285 kWh
